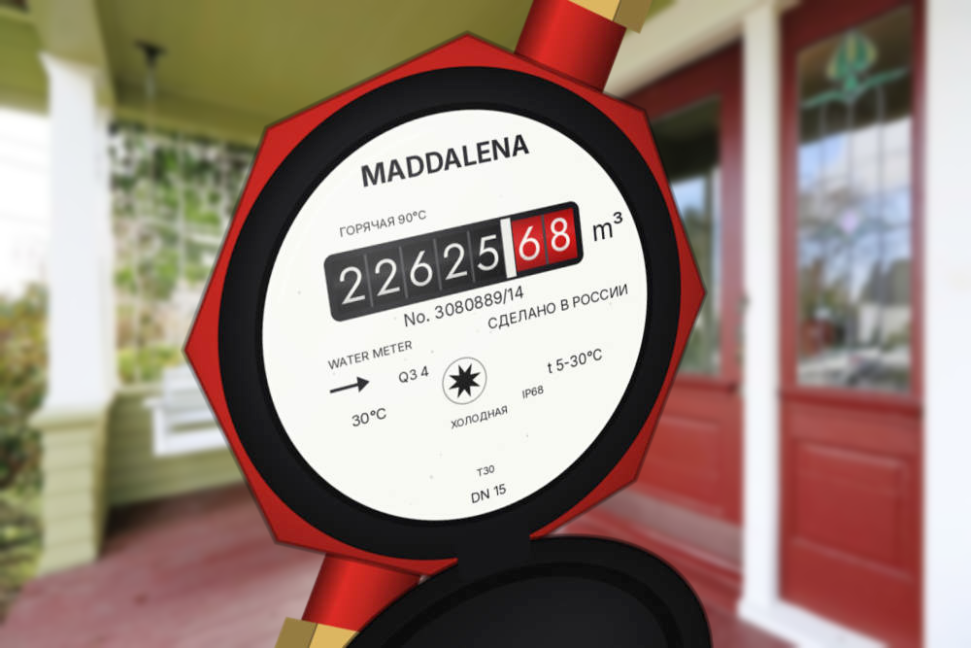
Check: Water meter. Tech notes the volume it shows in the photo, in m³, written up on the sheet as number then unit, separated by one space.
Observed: 22625.68 m³
